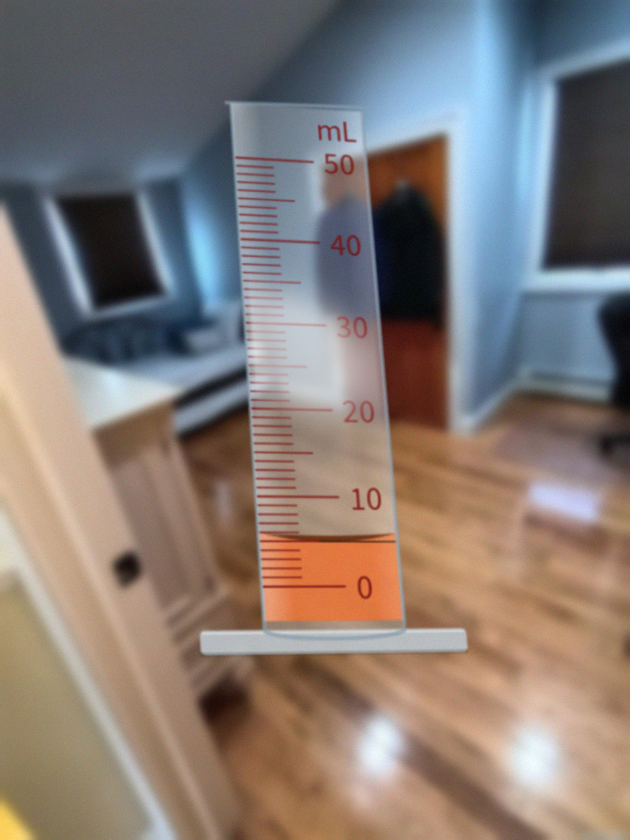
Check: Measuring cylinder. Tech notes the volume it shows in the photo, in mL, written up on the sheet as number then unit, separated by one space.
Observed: 5 mL
